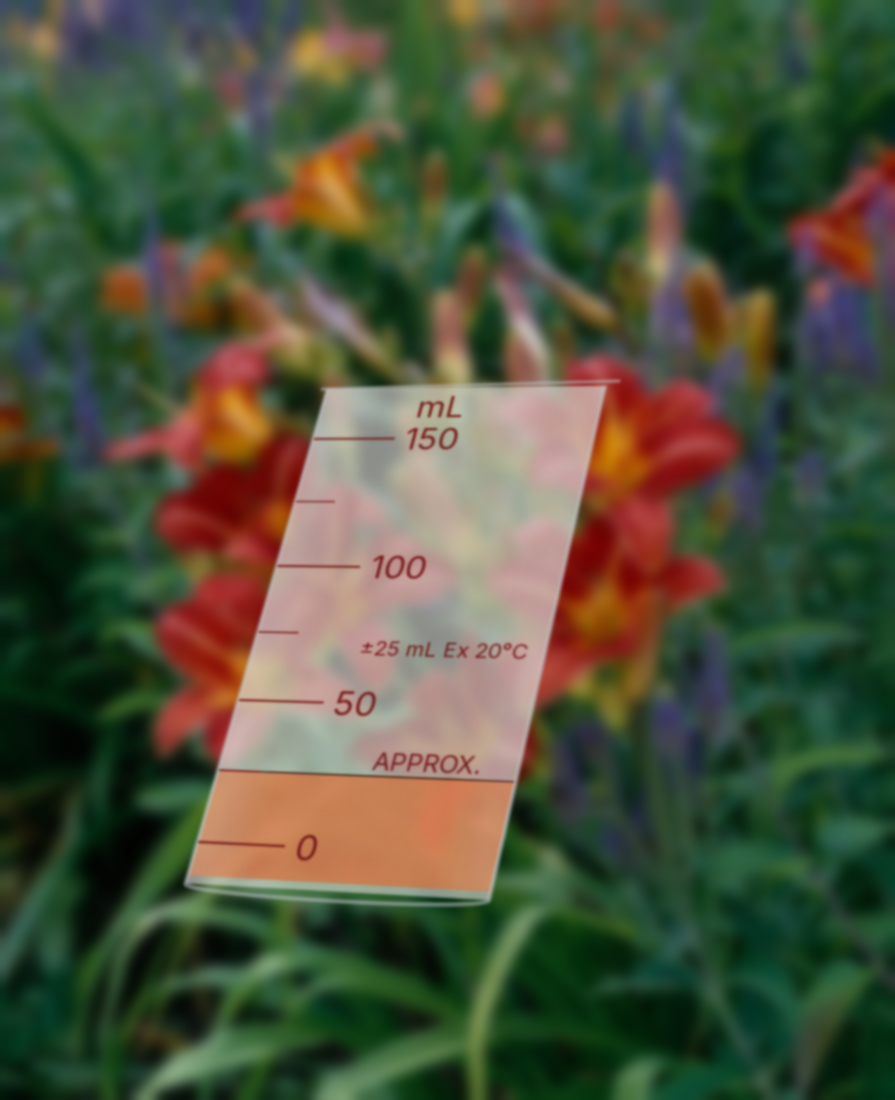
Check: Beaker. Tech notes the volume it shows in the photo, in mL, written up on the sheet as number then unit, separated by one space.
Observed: 25 mL
